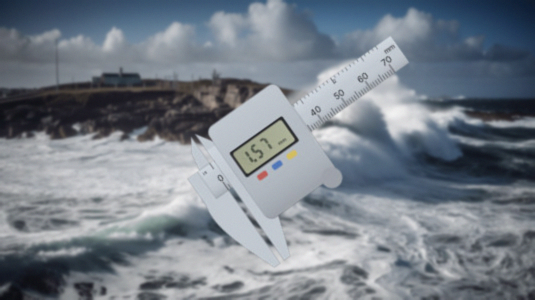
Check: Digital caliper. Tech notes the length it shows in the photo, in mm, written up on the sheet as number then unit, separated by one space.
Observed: 1.57 mm
